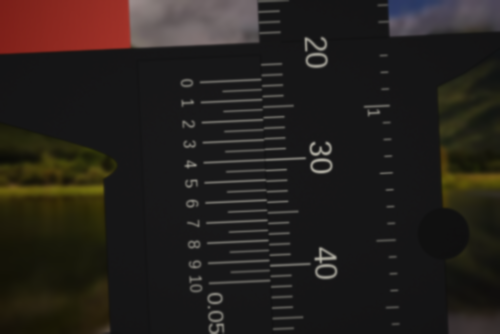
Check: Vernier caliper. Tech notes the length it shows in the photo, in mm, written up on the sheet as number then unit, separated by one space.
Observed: 22.4 mm
